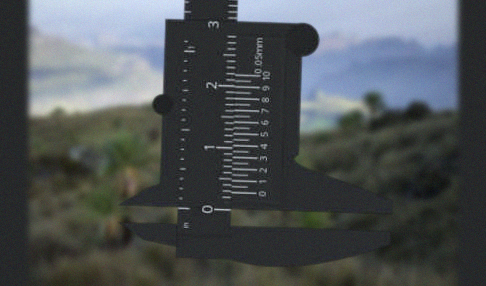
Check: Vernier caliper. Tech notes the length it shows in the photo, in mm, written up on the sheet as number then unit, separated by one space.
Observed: 2.8 mm
